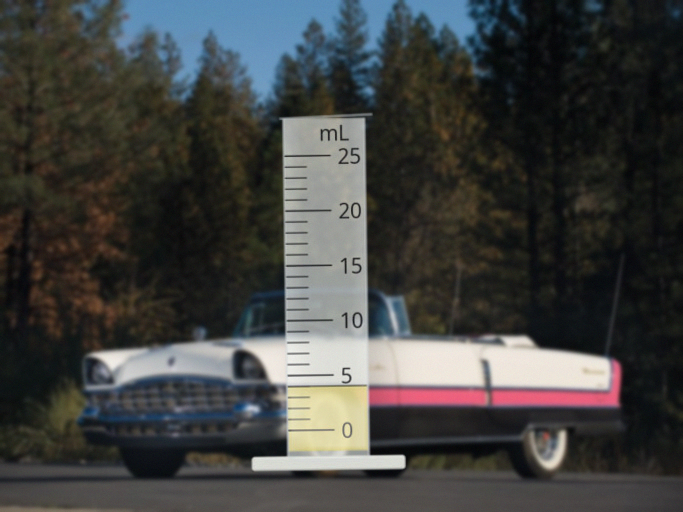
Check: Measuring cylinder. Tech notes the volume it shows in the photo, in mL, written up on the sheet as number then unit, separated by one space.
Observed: 4 mL
